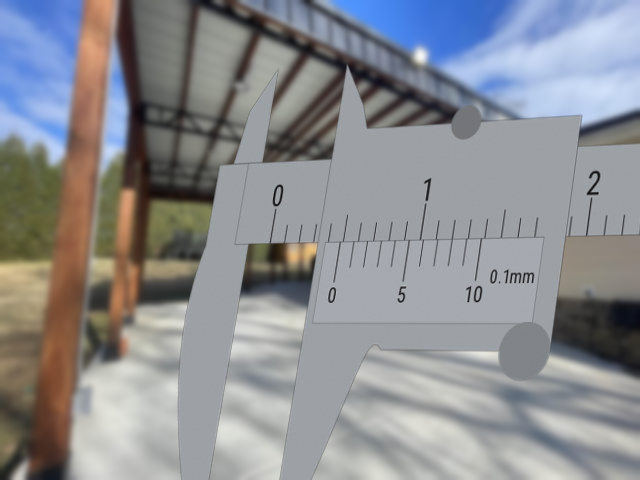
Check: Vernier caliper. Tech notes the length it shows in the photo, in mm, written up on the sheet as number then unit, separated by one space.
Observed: 4.8 mm
